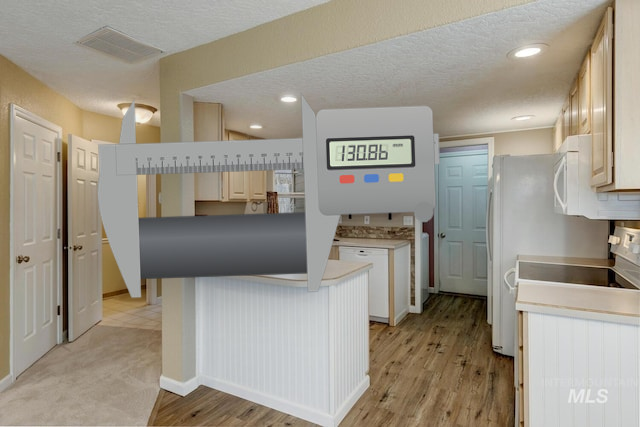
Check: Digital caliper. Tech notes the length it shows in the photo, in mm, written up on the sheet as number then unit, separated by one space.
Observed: 130.86 mm
